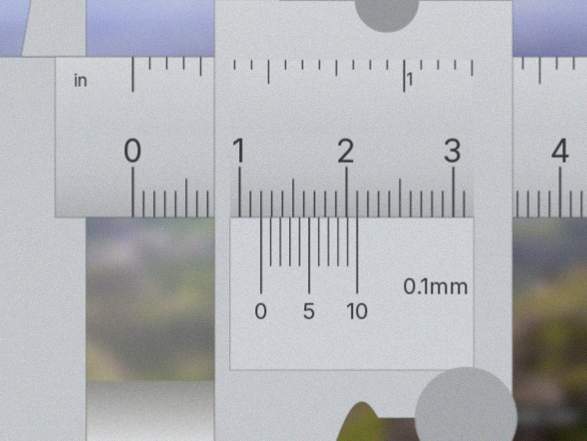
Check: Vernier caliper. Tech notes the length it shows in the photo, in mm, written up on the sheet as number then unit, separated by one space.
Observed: 12.0 mm
